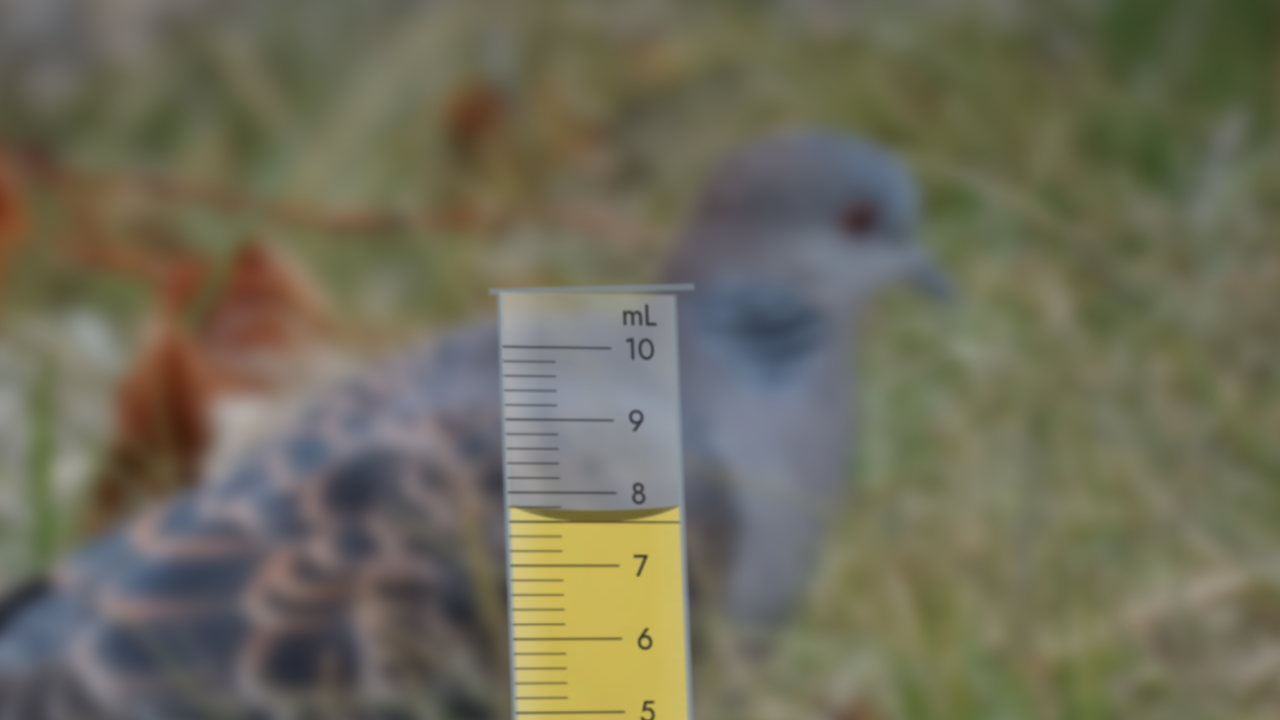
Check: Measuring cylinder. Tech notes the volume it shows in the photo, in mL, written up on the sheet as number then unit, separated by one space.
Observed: 7.6 mL
